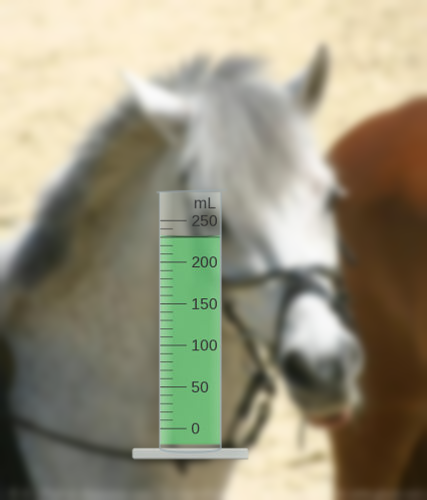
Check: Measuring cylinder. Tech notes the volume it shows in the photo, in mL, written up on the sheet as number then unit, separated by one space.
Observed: 230 mL
